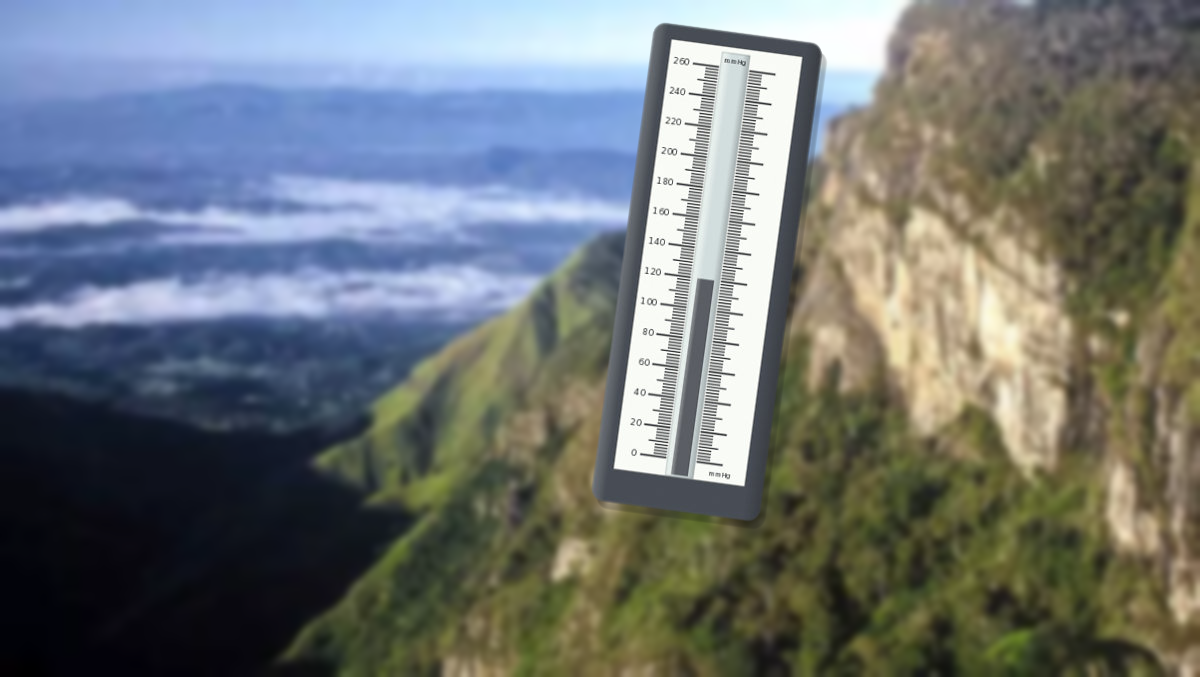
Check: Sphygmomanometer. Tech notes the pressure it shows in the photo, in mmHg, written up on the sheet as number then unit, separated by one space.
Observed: 120 mmHg
